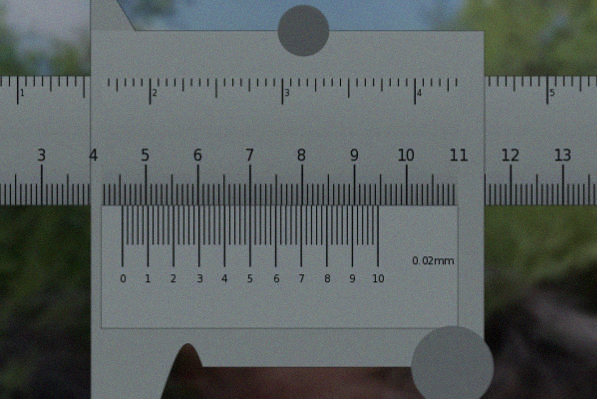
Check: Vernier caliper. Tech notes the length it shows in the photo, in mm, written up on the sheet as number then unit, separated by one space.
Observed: 45.5 mm
